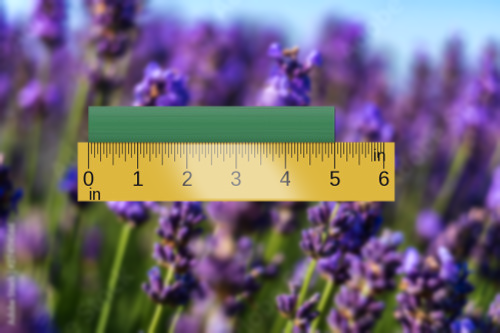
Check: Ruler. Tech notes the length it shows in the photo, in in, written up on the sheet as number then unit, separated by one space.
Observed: 5 in
